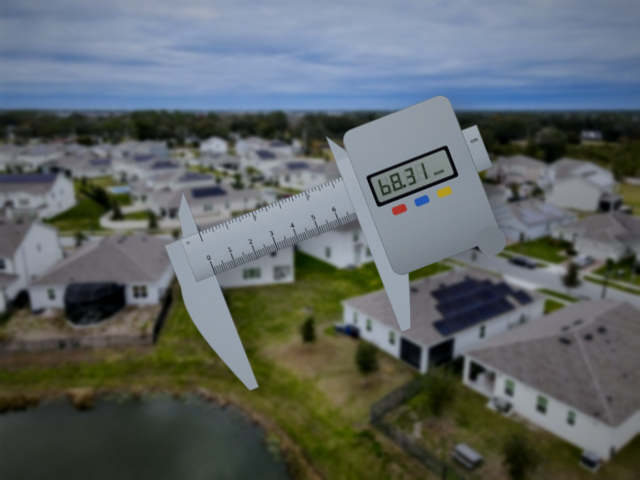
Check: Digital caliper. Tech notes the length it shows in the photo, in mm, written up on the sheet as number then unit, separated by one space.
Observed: 68.31 mm
